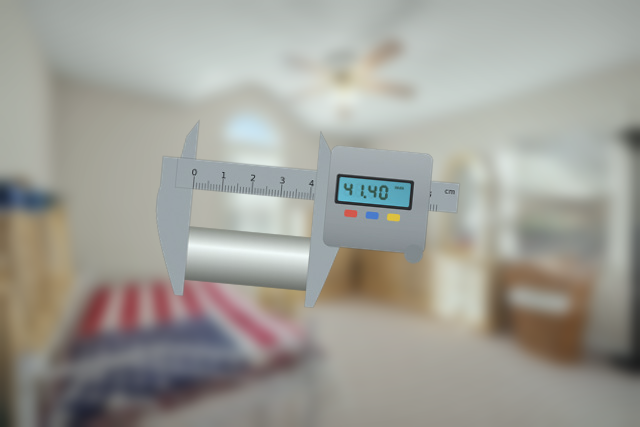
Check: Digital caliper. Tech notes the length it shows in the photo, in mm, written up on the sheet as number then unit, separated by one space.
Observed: 41.40 mm
